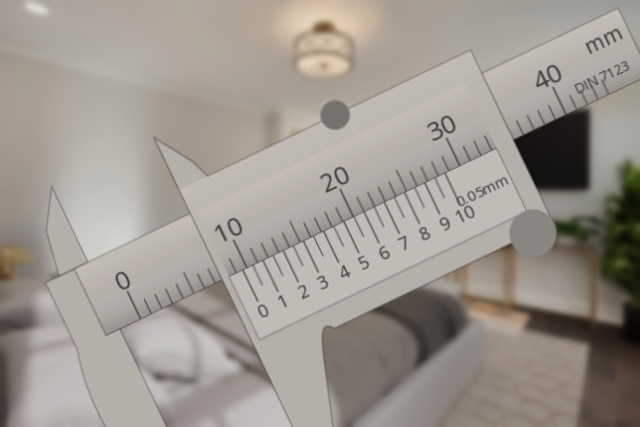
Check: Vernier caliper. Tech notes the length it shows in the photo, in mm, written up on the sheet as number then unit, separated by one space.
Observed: 9.6 mm
